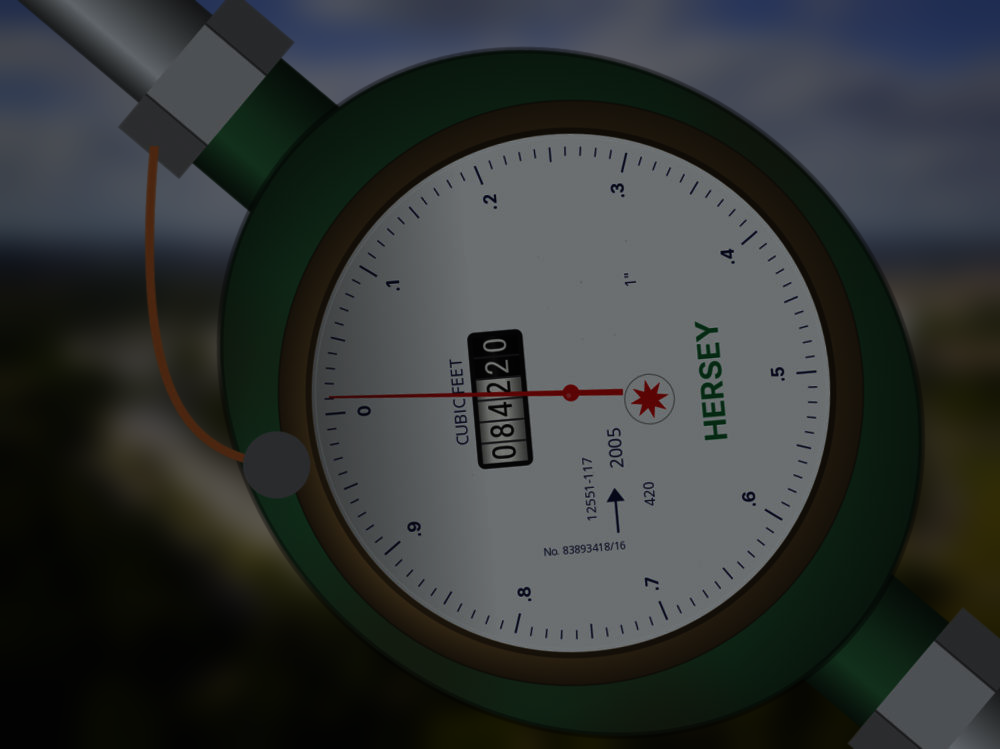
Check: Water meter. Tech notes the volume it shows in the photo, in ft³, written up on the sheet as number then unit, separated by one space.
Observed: 84220.01 ft³
